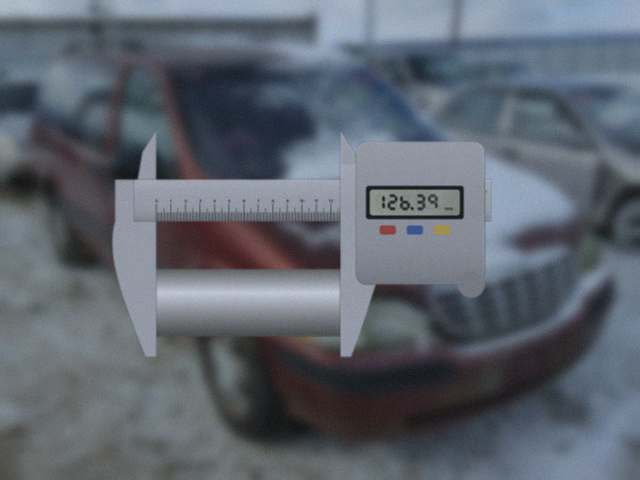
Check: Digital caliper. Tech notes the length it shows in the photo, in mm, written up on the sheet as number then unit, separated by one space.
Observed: 126.39 mm
